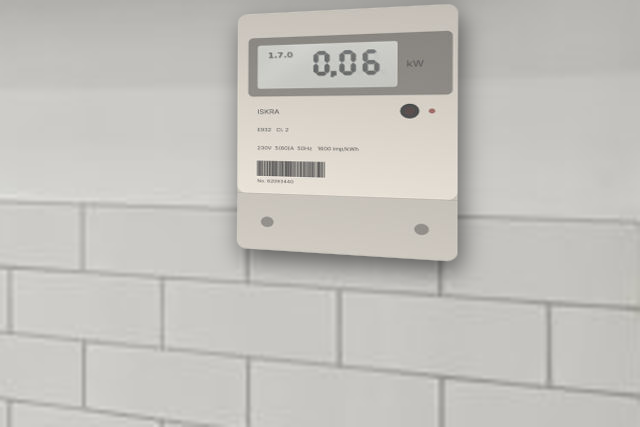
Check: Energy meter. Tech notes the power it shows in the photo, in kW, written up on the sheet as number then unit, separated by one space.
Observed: 0.06 kW
